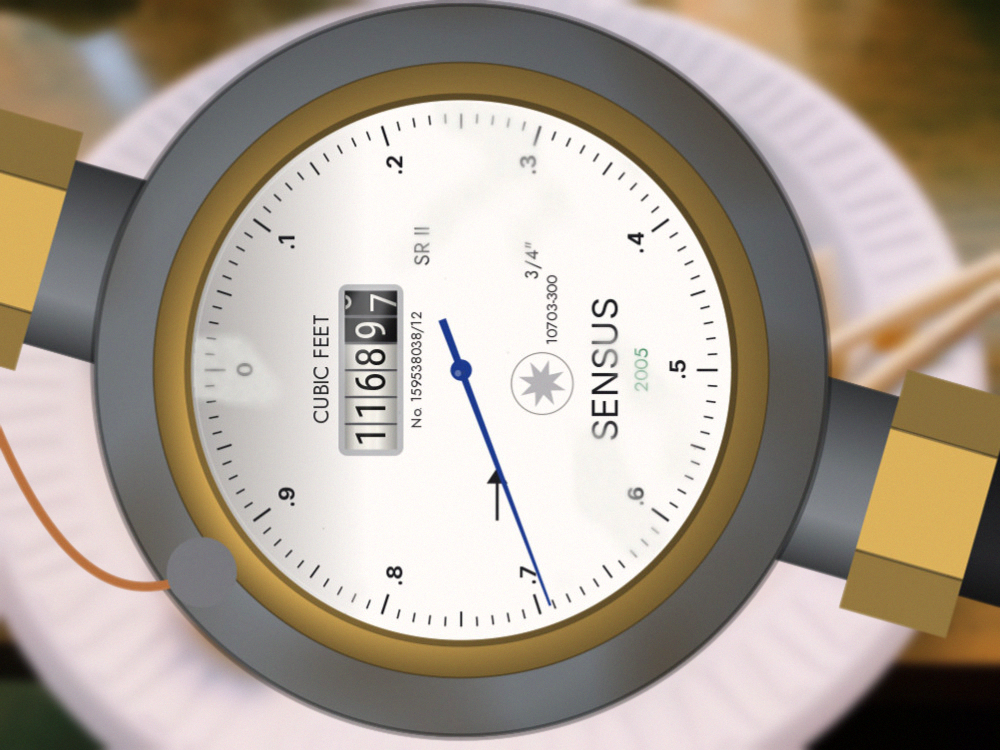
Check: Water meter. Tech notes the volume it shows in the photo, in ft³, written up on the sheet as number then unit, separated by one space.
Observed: 116896.69 ft³
